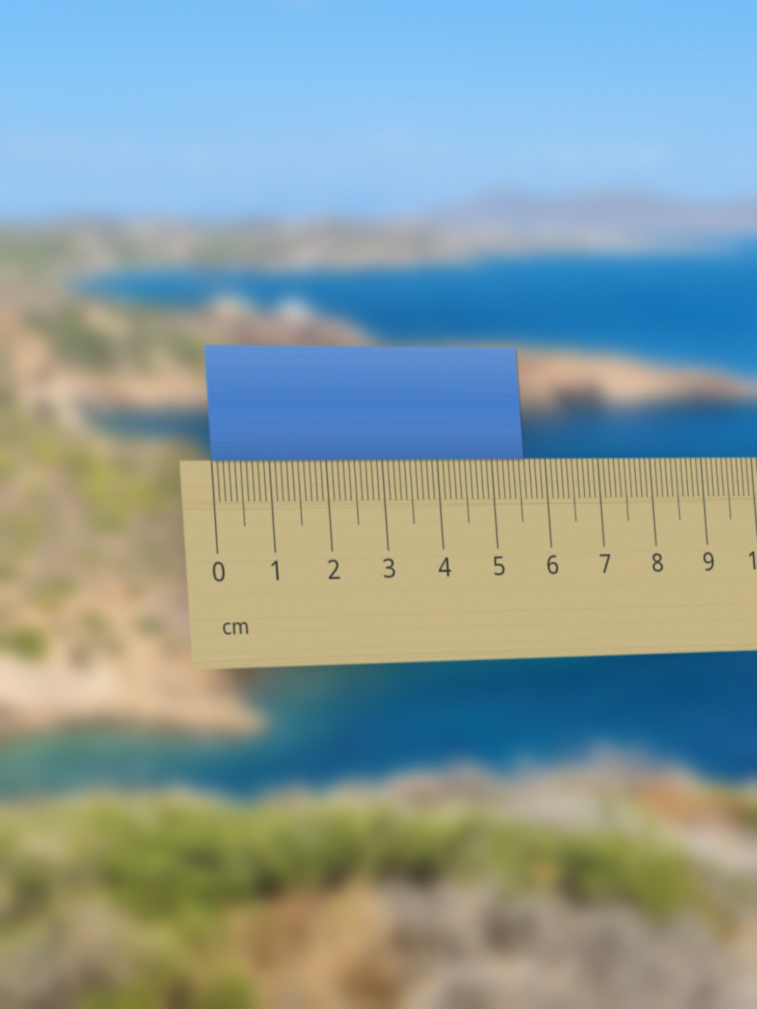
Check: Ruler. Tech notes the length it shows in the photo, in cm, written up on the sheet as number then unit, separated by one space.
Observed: 5.6 cm
